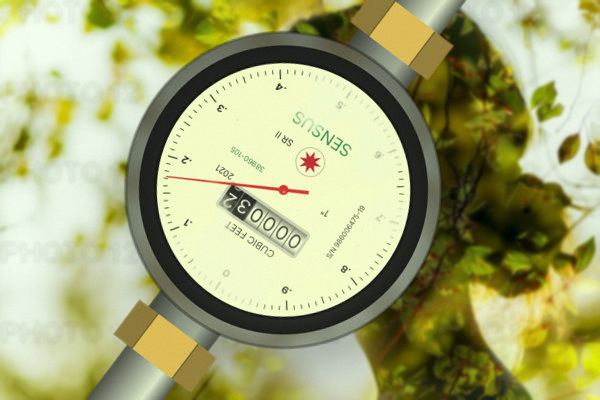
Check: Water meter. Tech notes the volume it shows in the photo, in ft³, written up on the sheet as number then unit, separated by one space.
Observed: 32.17 ft³
